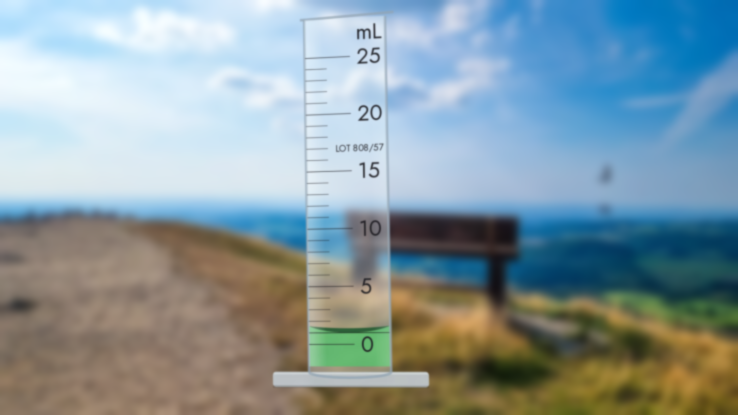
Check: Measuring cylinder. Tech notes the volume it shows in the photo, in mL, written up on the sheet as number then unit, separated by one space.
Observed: 1 mL
